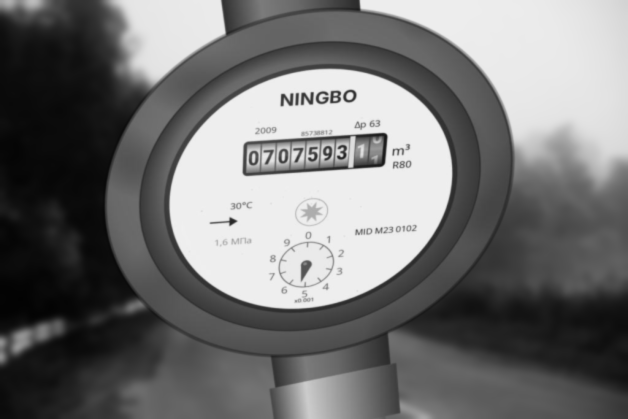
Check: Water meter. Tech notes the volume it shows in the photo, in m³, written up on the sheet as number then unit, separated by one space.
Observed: 707593.105 m³
